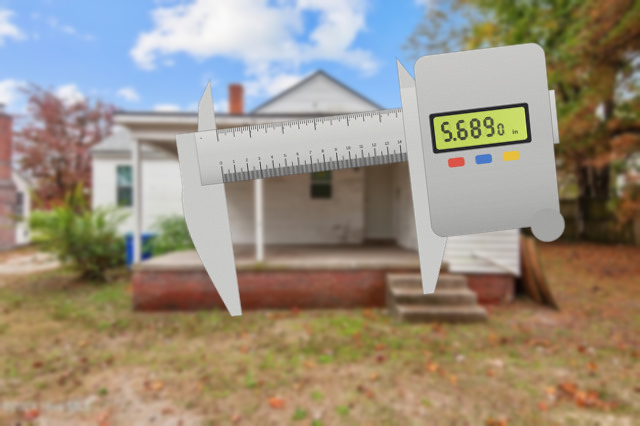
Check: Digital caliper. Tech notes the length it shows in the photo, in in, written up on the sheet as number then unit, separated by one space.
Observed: 5.6890 in
